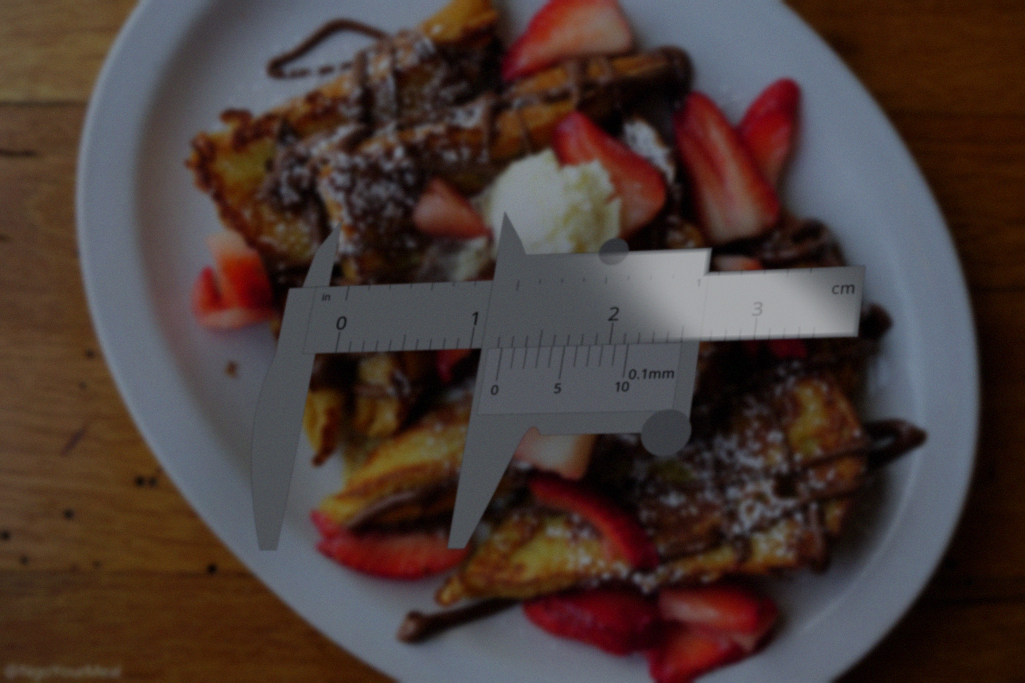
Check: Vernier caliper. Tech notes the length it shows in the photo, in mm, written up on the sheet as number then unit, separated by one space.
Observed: 12.3 mm
